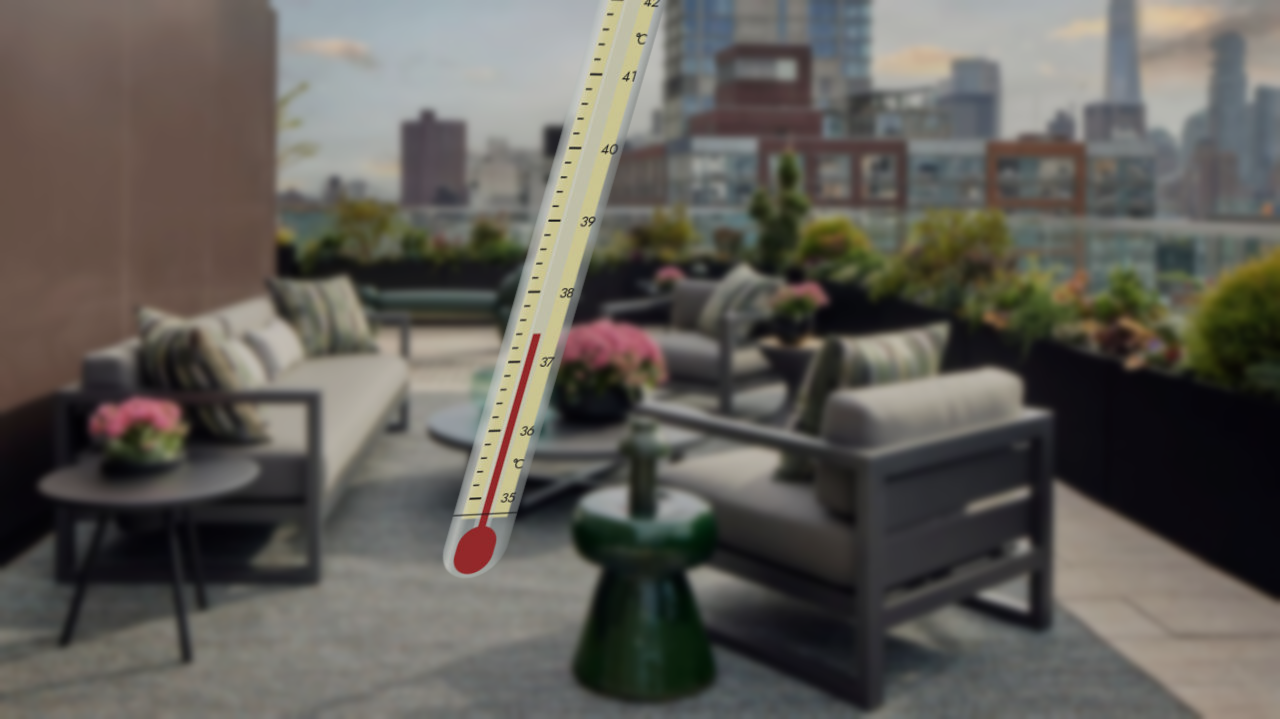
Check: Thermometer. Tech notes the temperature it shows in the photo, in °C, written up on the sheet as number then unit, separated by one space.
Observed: 37.4 °C
